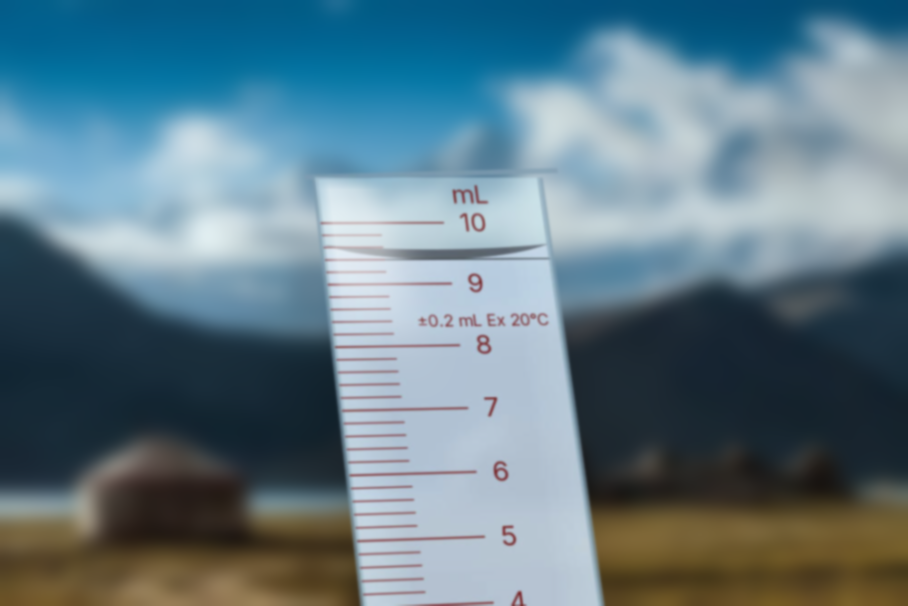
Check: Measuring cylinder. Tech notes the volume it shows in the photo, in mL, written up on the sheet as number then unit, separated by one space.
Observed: 9.4 mL
